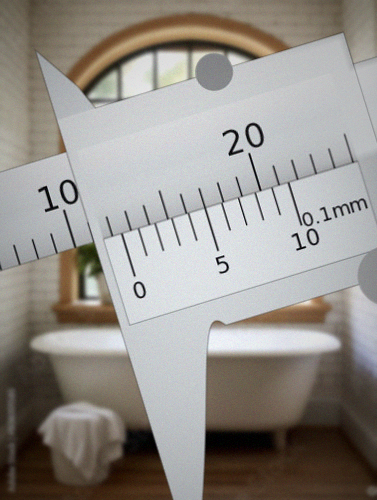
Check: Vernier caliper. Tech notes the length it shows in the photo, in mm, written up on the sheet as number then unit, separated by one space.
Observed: 12.5 mm
